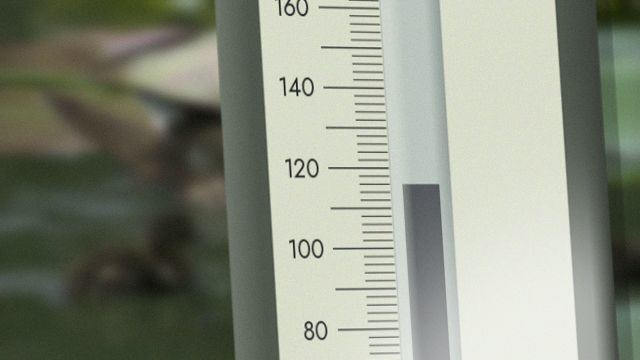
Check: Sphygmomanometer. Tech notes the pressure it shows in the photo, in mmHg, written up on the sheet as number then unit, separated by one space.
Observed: 116 mmHg
